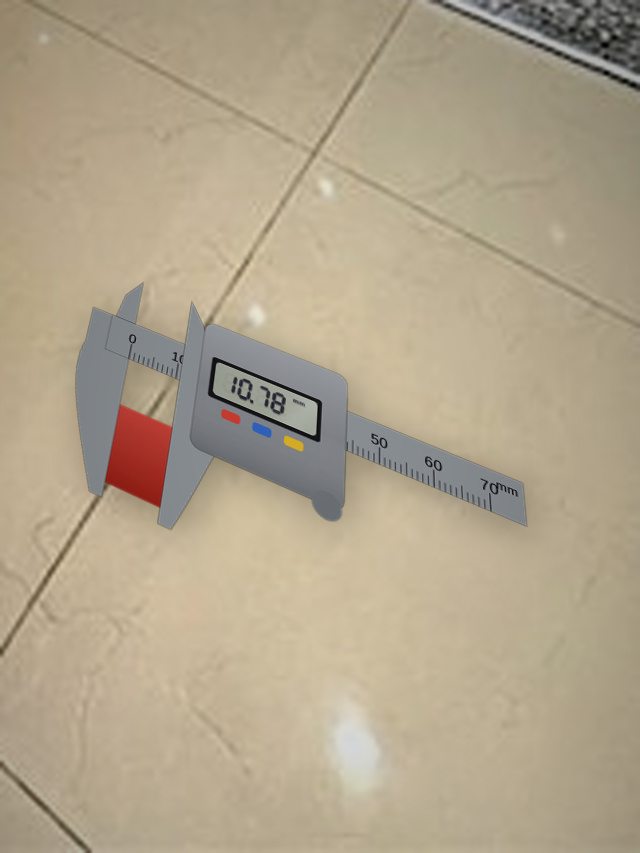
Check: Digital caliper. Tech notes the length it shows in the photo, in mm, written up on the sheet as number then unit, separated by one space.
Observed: 10.78 mm
